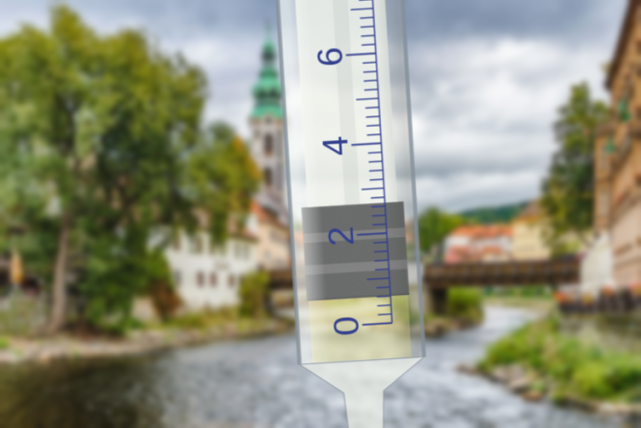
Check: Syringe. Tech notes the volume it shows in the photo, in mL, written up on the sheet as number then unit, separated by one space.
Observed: 0.6 mL
